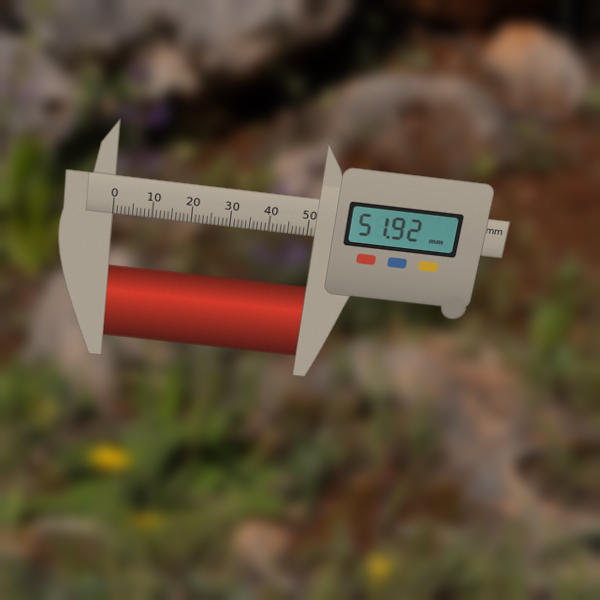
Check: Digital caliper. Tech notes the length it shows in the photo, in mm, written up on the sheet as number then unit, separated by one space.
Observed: 51.92 mm
